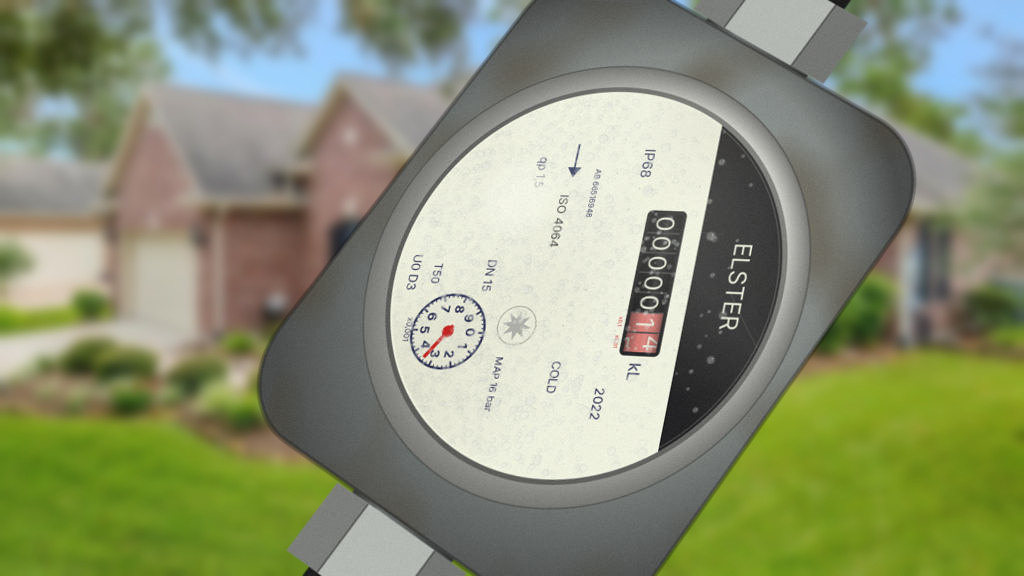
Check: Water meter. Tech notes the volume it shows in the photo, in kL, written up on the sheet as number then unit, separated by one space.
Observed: 0.143 kL
